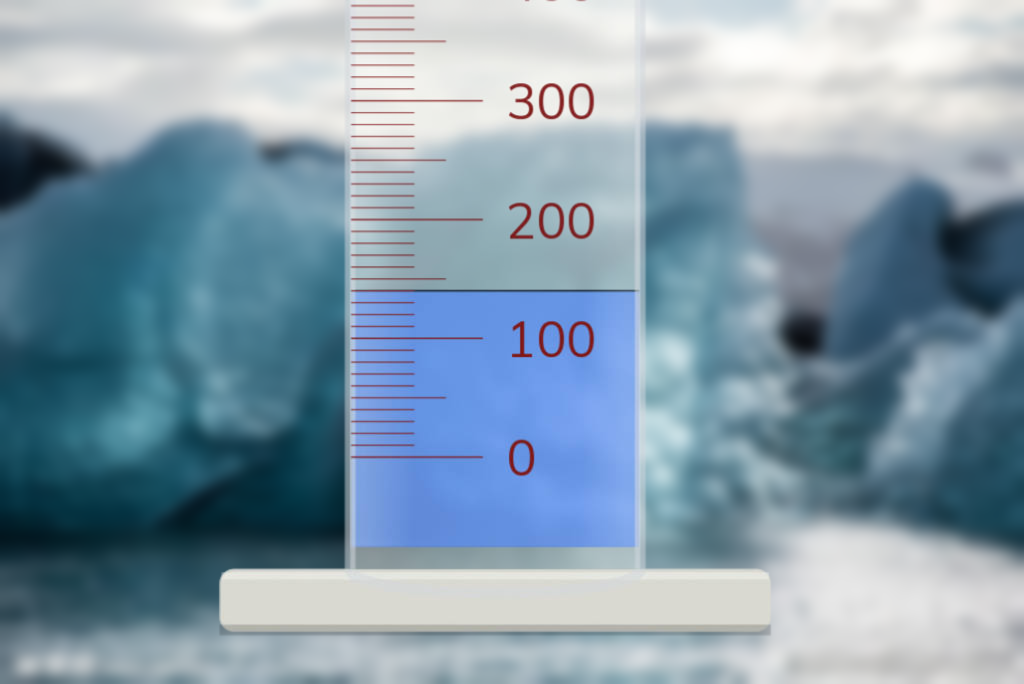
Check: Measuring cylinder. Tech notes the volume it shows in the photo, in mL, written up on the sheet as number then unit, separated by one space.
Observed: 140 mL
